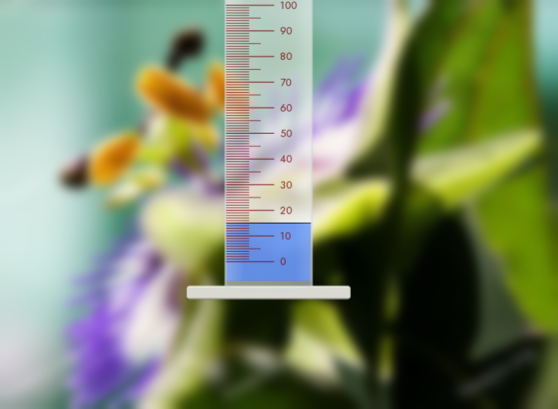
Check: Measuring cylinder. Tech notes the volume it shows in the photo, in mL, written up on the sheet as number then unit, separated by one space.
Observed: 15 mL
